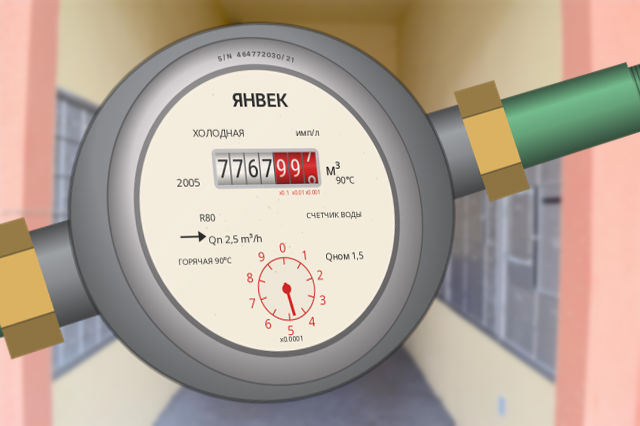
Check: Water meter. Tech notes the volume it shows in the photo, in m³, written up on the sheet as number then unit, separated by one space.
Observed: 7767.9974 m³
